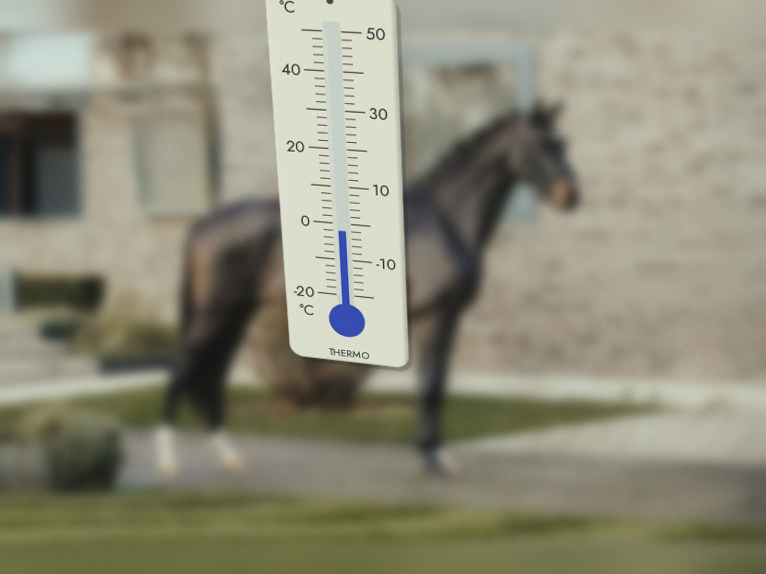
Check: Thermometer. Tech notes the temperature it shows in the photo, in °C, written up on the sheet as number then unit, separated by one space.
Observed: -2 °C
